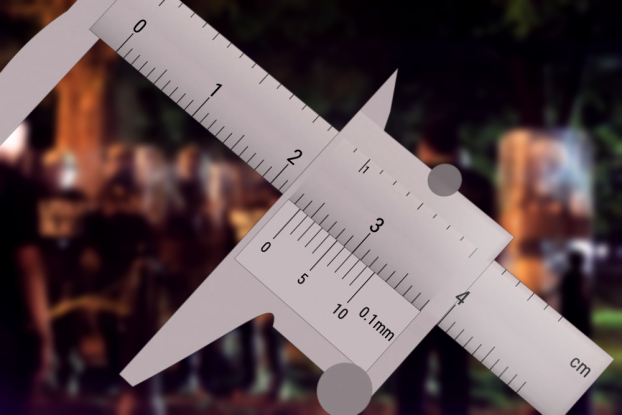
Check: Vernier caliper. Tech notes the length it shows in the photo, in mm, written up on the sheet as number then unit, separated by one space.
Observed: 23.7 mm
